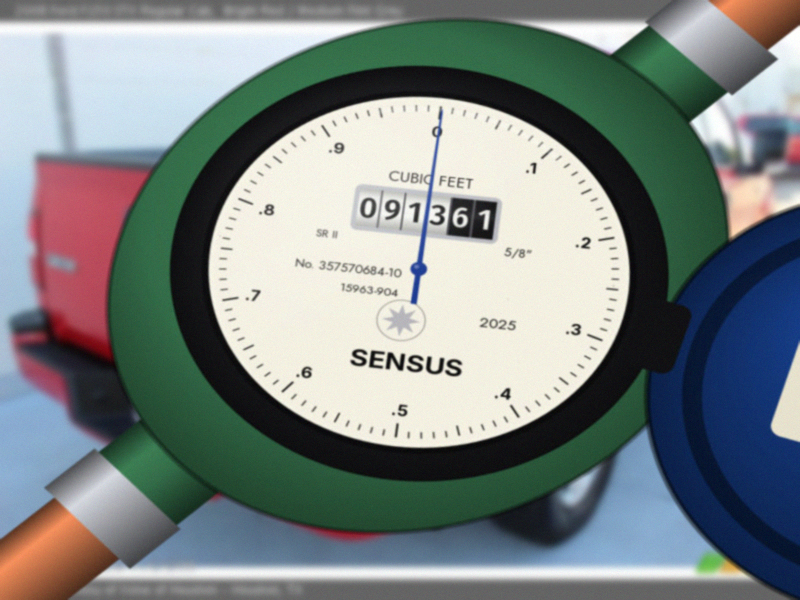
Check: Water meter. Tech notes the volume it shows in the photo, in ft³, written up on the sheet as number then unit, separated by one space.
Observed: 91361.00 ft³
